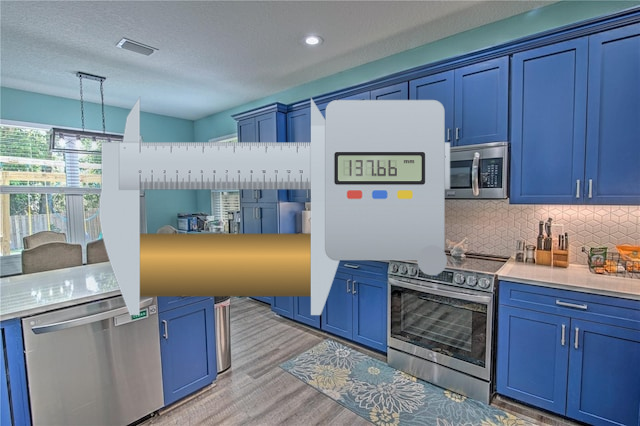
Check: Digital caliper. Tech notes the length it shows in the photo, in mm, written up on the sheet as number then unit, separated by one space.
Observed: 137.66 mm
